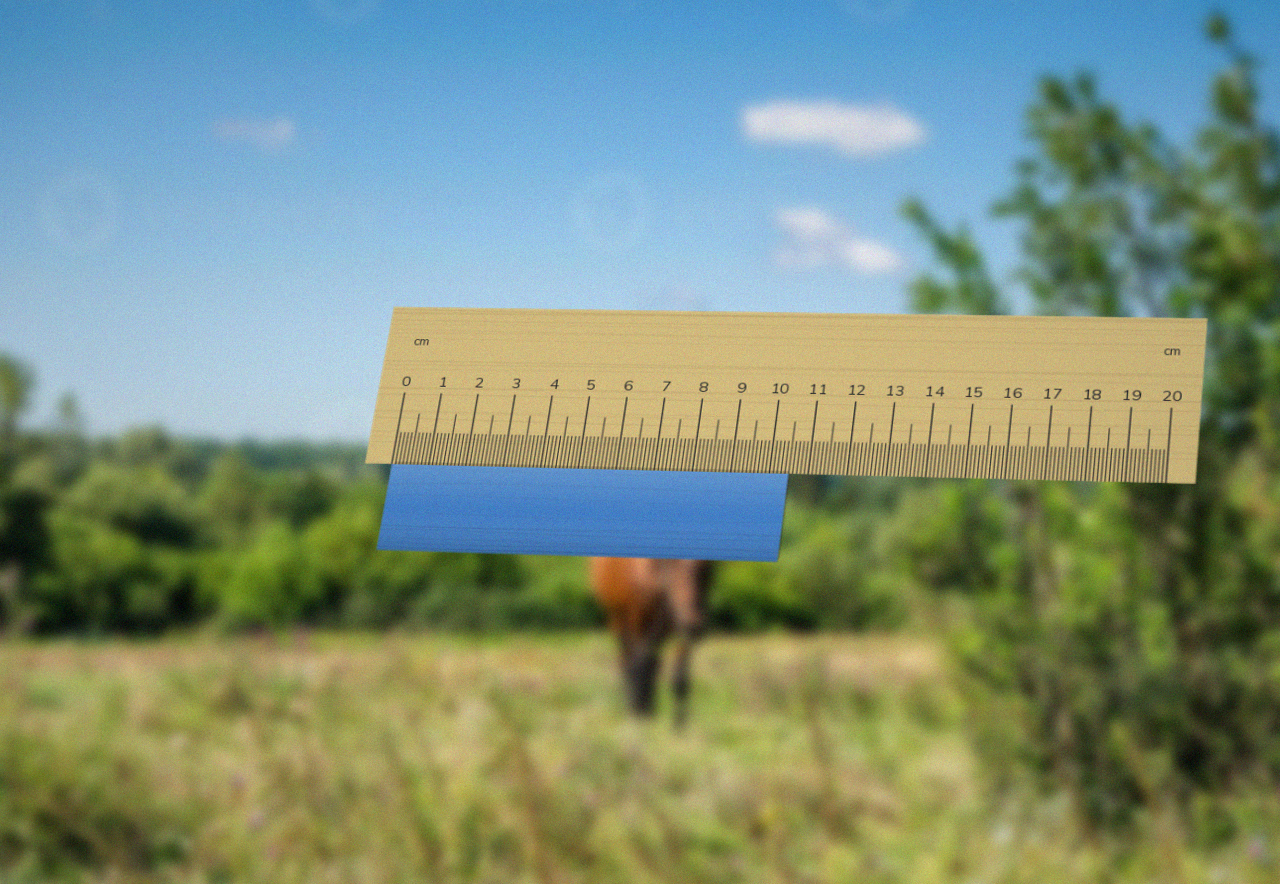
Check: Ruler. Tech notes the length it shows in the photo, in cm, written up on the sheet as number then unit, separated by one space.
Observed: 10.5 cm
